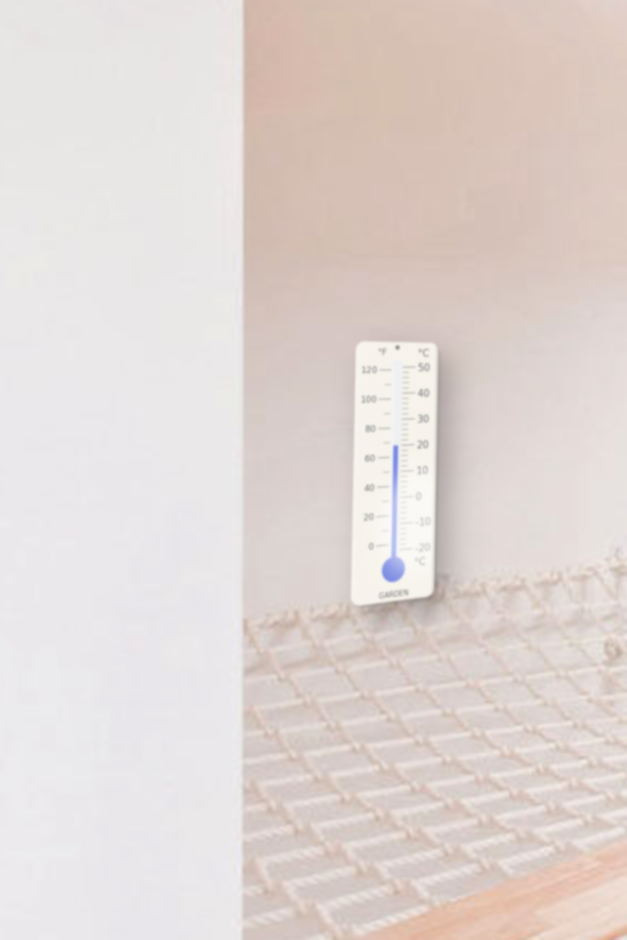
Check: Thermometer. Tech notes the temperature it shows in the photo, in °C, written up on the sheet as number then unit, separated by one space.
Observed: 20 °C
